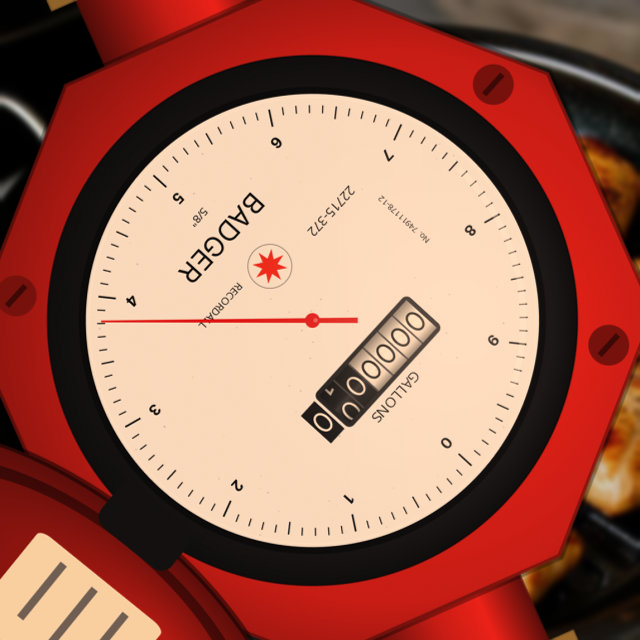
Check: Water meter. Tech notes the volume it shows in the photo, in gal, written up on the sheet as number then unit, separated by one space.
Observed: 3.8 gal
